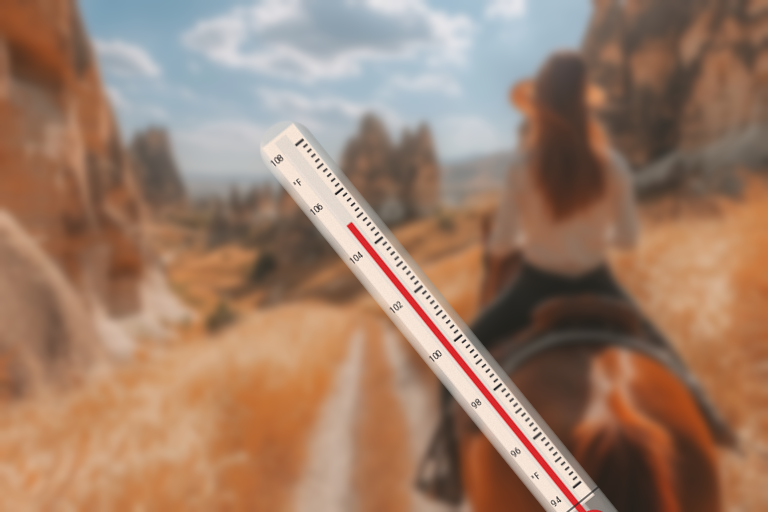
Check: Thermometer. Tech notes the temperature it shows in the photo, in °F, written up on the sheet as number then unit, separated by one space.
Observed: 105 °F
